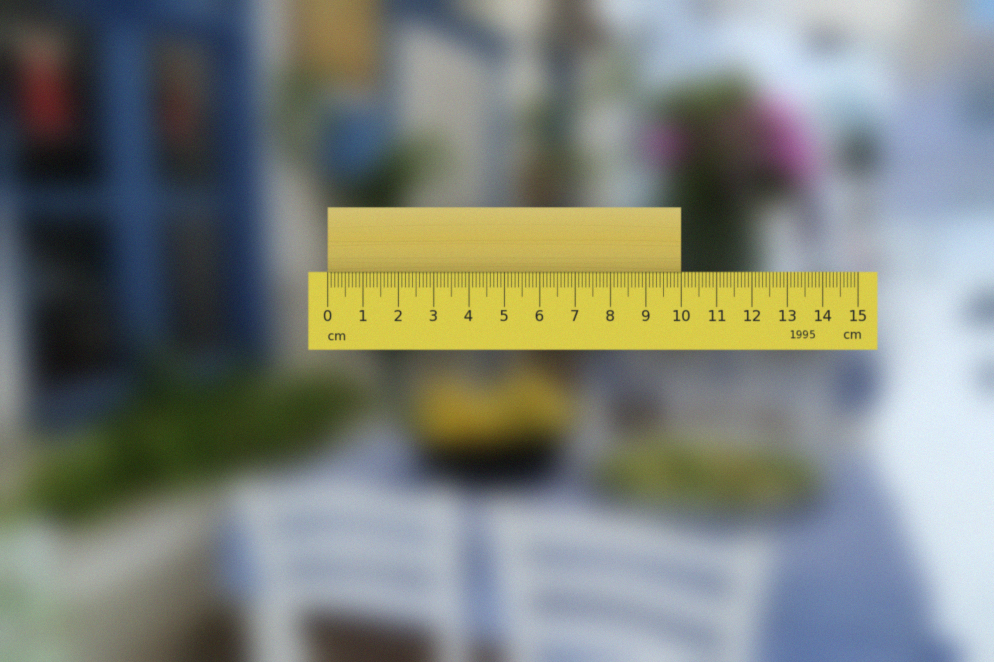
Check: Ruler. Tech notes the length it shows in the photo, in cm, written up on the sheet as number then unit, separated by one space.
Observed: 10 cm
